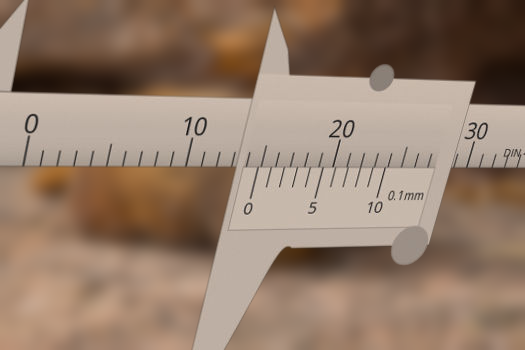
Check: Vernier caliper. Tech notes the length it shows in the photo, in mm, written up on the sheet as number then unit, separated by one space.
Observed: 14.8 mm
